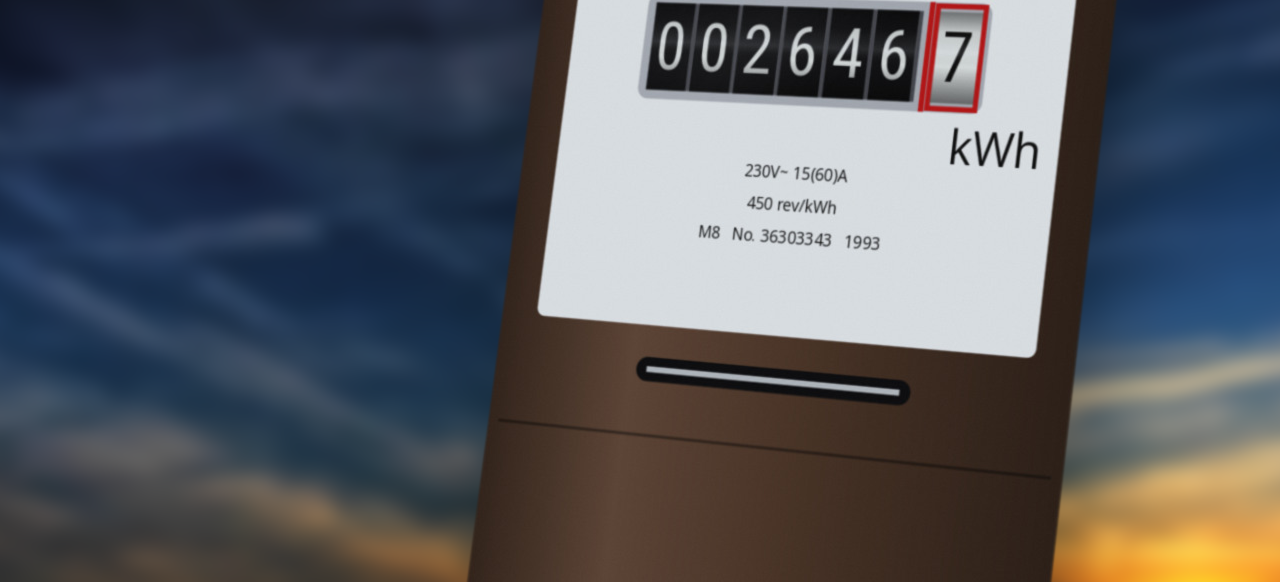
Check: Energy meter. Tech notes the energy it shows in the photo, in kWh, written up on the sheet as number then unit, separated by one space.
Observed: 2646.7 kWh
